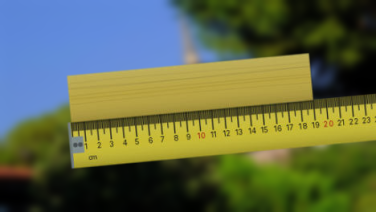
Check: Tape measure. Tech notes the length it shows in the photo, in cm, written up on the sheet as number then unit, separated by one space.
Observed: 19 cm
